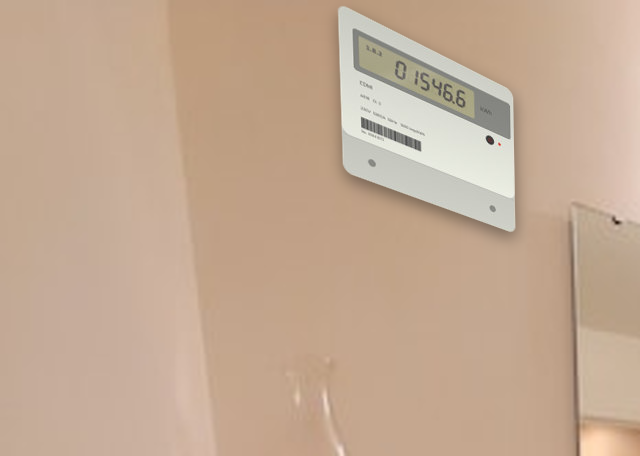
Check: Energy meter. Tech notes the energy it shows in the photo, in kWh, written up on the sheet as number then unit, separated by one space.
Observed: 1546.6 kWh
